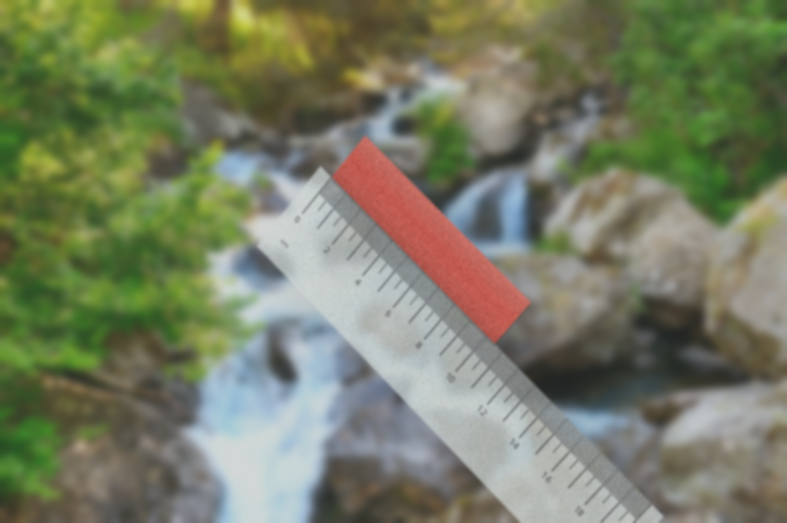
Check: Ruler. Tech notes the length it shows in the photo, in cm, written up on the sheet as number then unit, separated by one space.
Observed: 10.5 cm
